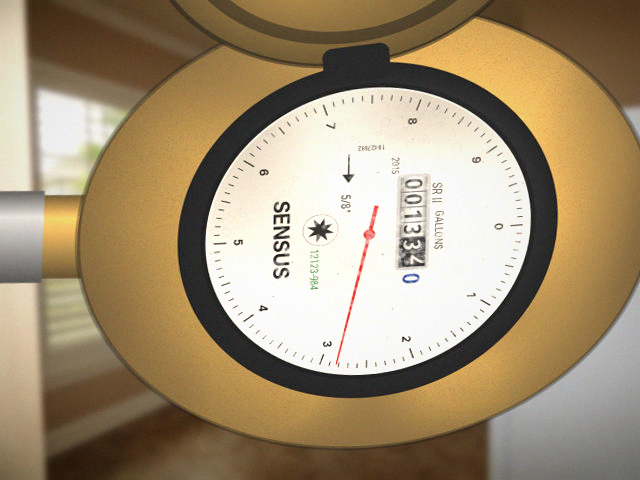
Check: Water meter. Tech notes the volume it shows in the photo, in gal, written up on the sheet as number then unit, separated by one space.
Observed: 13322.8 gal
